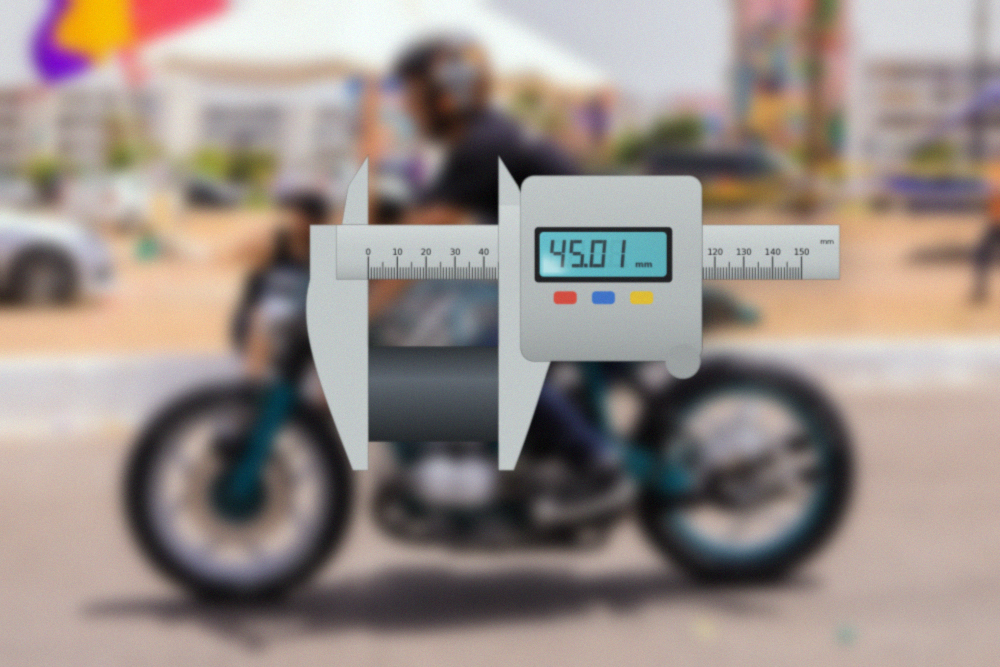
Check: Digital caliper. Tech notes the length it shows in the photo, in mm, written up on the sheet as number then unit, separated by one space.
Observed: 45.01 mm
